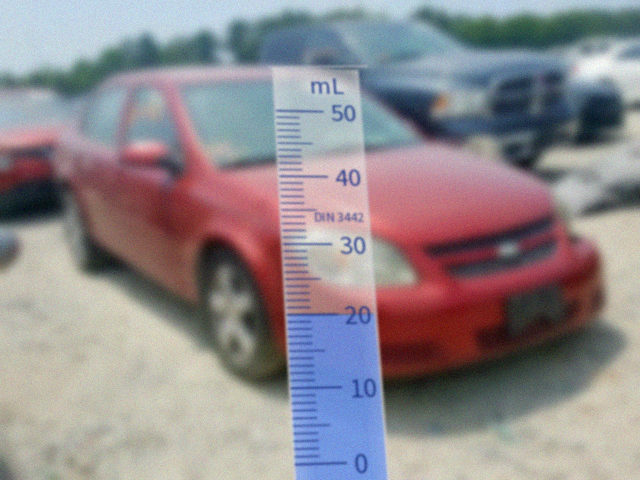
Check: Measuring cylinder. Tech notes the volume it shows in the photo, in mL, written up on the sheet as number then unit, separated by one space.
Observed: 20 mL
